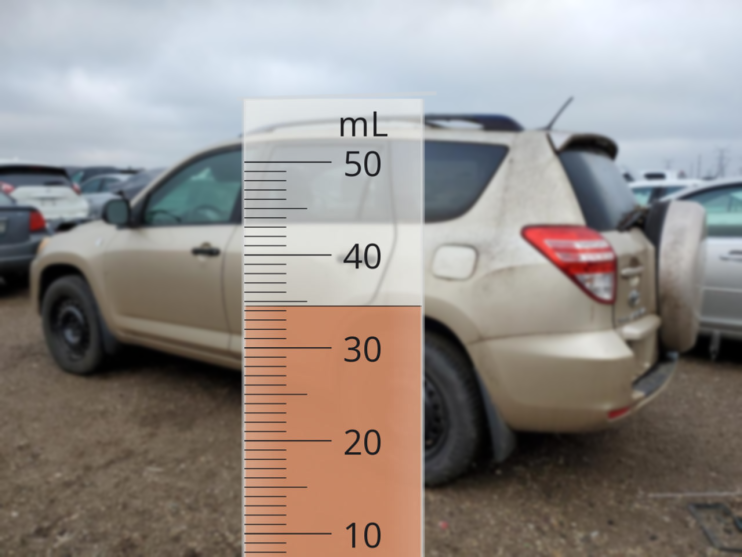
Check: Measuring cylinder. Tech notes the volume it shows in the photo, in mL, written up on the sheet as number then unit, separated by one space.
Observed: 34.5 mL
